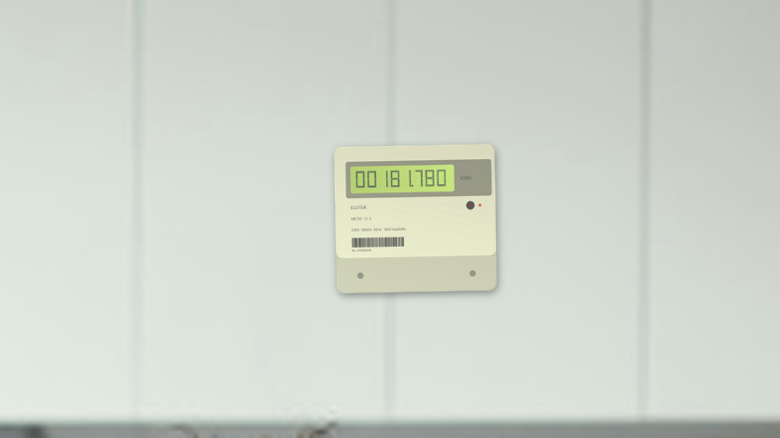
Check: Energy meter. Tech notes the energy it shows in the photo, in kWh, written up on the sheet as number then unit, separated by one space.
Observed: 181.780 kWh
